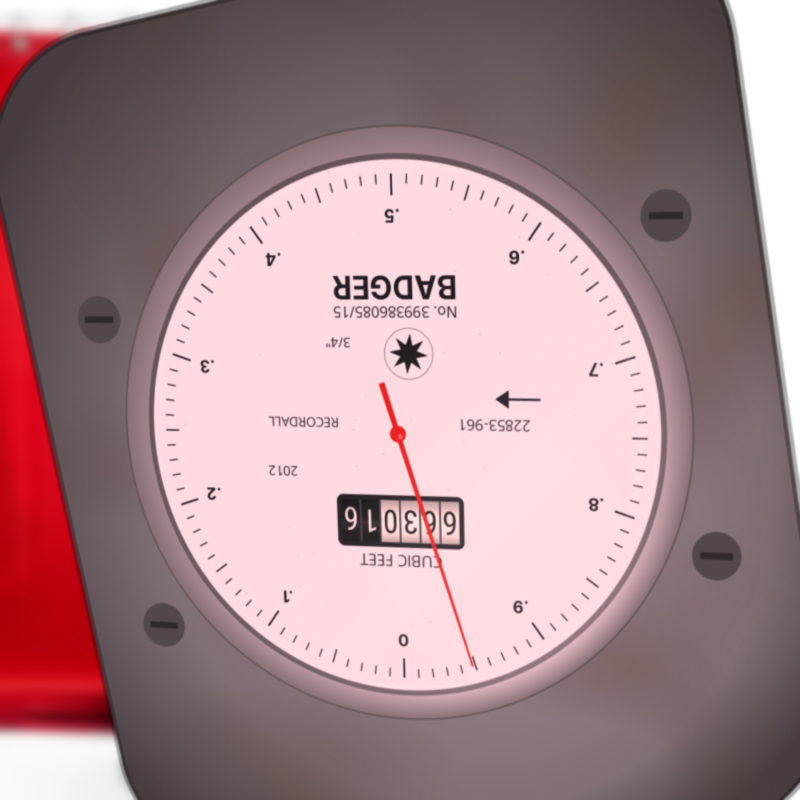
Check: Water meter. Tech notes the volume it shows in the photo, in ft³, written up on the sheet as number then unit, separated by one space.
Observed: 663015.95 ft³
